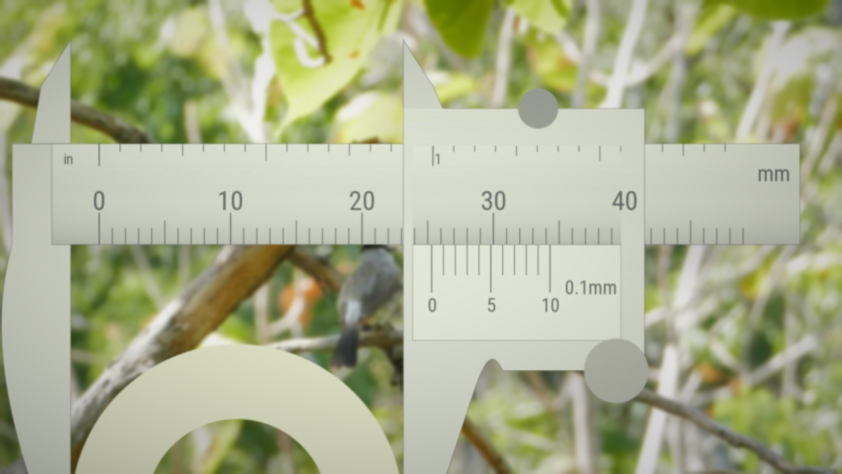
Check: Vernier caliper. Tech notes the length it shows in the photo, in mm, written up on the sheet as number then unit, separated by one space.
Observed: 25.3 mm
